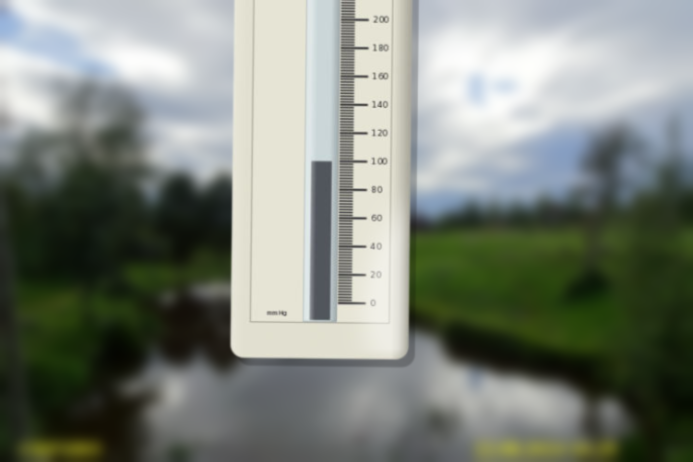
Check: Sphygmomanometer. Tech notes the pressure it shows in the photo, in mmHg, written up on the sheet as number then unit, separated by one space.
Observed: 100 mmHg
